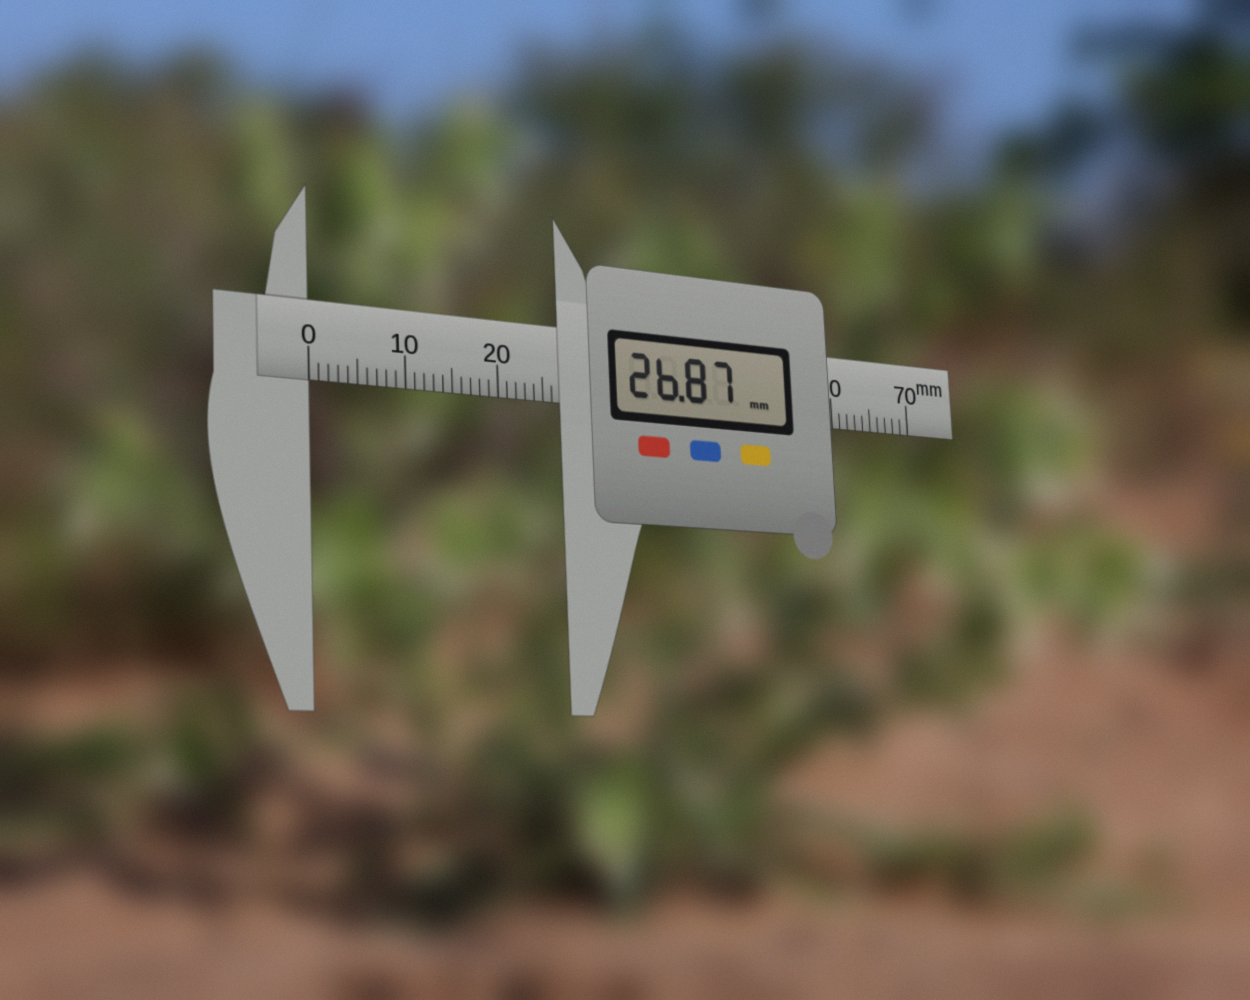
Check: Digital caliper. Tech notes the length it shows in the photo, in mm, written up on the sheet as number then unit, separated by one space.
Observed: 26.87 mm
